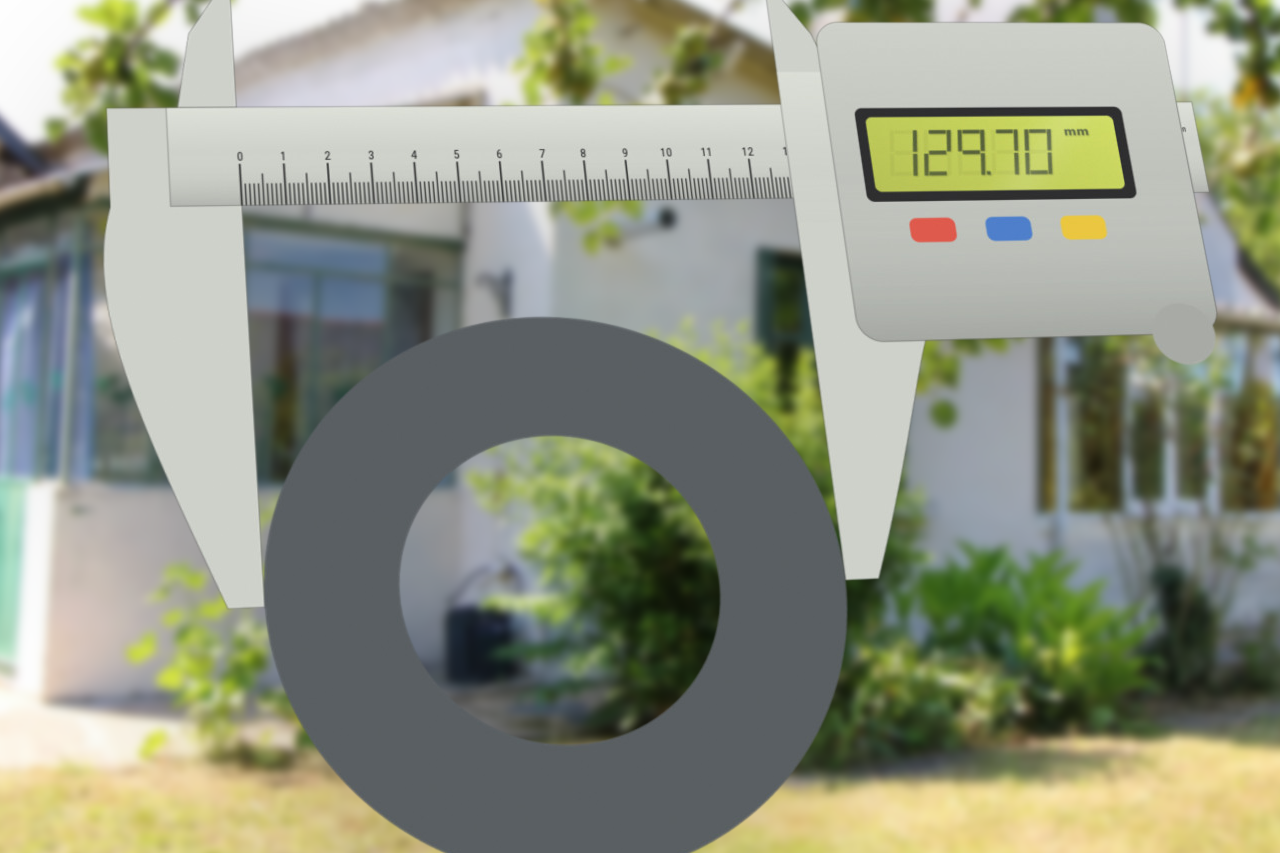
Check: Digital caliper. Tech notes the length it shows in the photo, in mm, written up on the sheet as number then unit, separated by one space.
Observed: 129.70 mm
